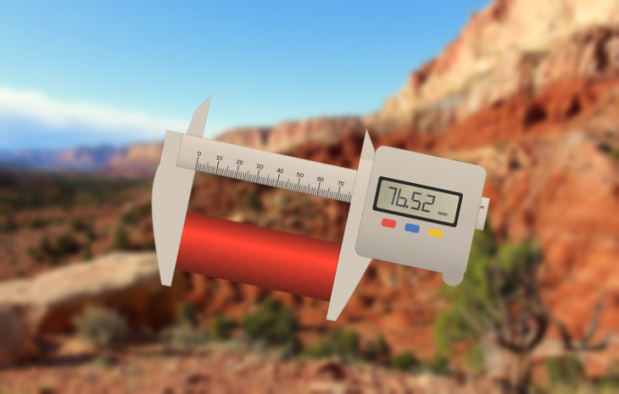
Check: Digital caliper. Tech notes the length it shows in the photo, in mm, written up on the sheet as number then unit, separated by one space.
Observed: 76.52 mm
